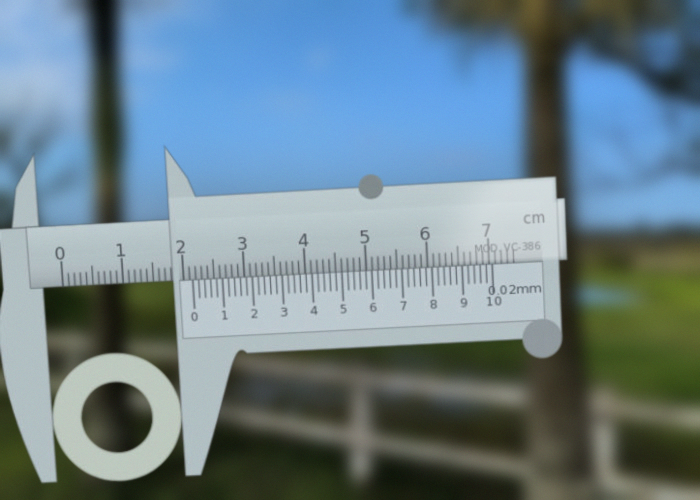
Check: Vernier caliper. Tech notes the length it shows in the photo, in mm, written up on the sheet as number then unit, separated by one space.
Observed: 21.5 mm
